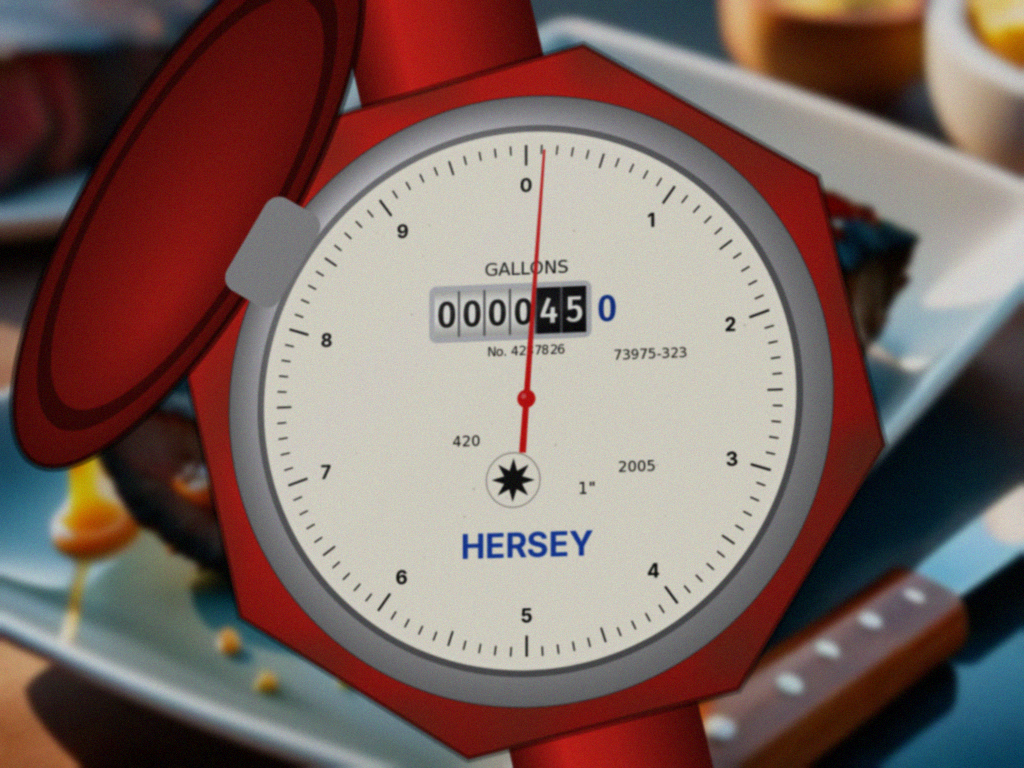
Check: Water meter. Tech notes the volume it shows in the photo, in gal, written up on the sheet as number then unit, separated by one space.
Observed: 450.1 gal
